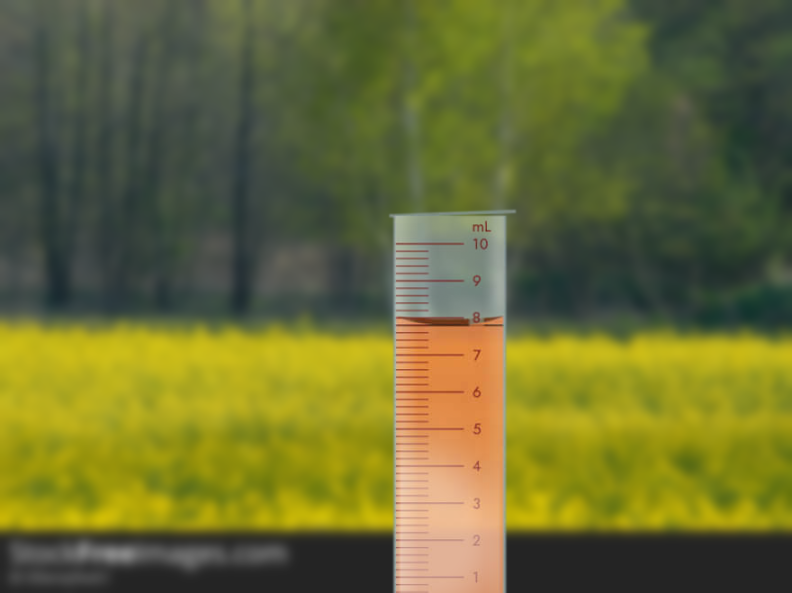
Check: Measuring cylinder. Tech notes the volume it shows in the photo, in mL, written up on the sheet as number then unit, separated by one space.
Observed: 7.8 mL
